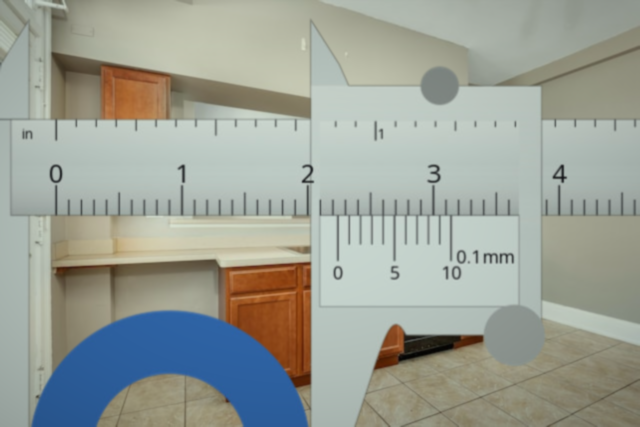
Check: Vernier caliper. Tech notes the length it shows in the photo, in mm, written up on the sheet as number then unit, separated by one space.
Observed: 22.4 mm
